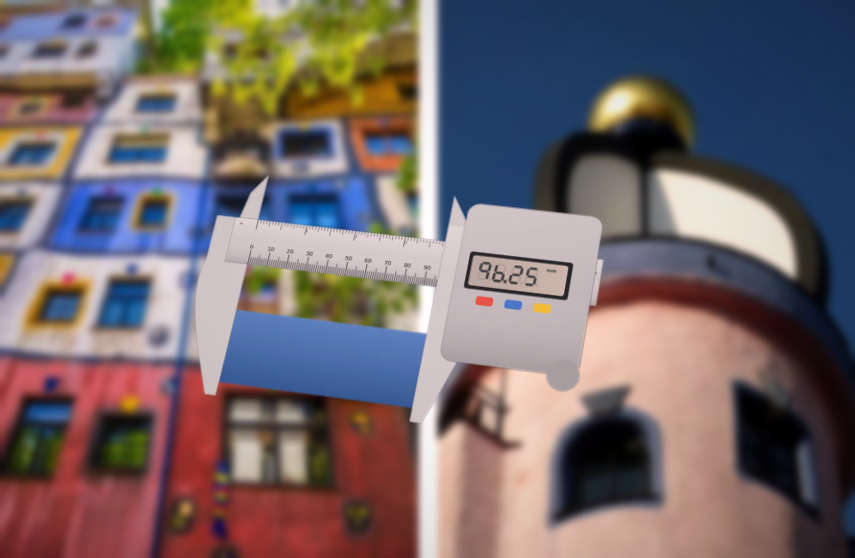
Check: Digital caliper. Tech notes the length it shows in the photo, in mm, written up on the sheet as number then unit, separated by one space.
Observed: 96.25 mm
